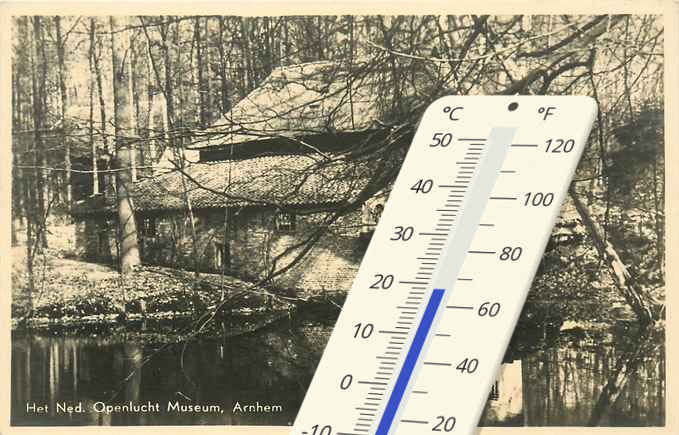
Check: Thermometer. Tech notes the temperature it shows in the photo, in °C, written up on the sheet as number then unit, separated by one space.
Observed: 19 °C
